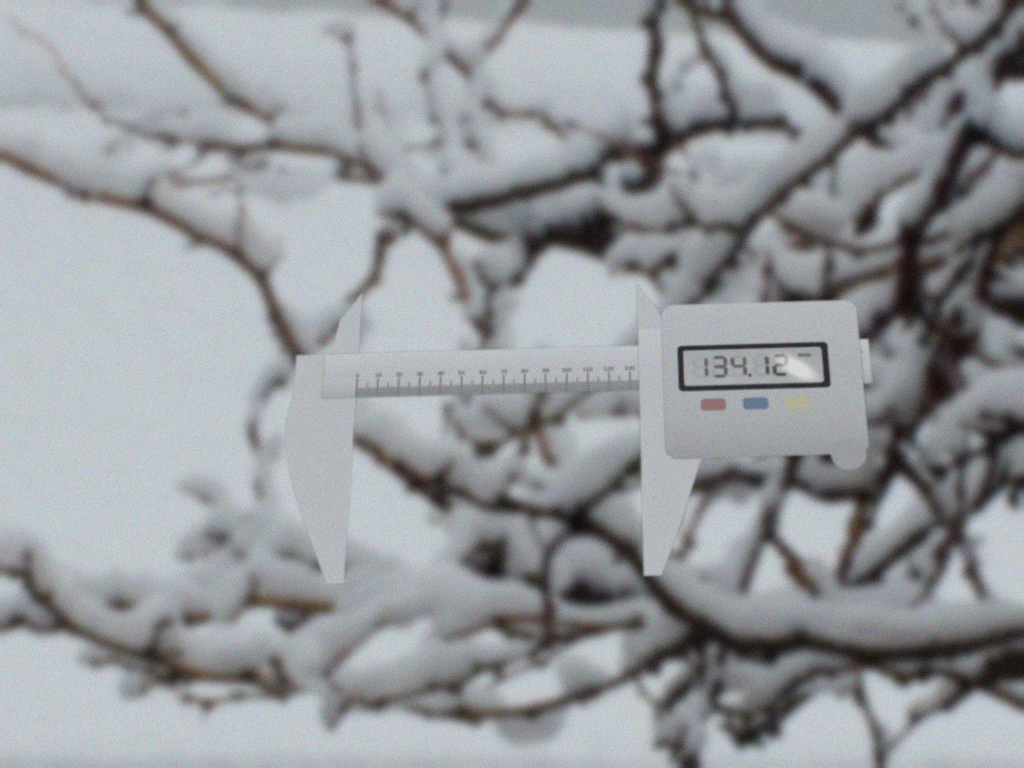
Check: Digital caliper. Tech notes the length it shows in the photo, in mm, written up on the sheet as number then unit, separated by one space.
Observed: 134.12 mm
